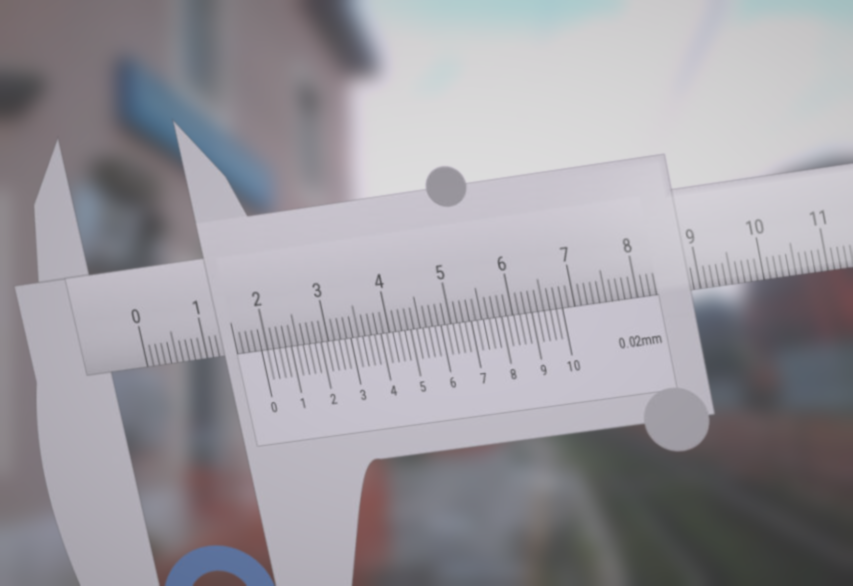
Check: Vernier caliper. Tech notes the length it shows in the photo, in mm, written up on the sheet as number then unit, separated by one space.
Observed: 19.0 mm
